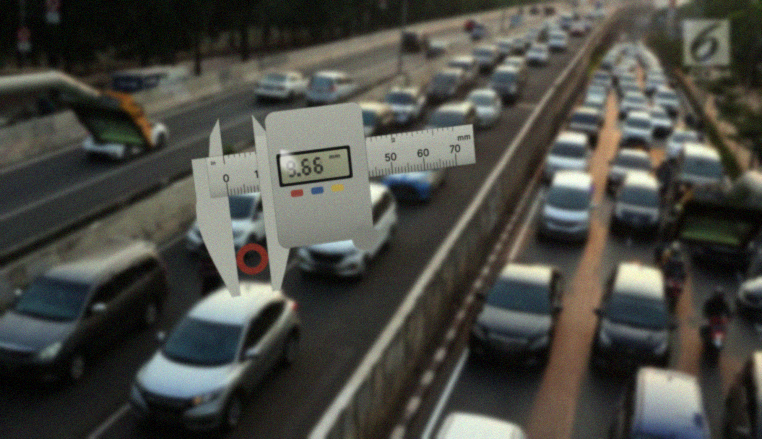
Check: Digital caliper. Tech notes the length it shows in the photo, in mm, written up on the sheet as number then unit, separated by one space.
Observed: 9.66 mm
